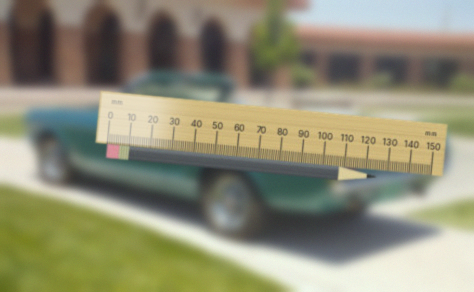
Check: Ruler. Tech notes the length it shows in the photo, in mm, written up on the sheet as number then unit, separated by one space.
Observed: 125 mm
